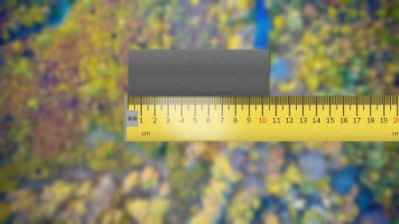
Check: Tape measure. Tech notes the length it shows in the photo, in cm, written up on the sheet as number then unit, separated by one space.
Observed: 10.5 cm
